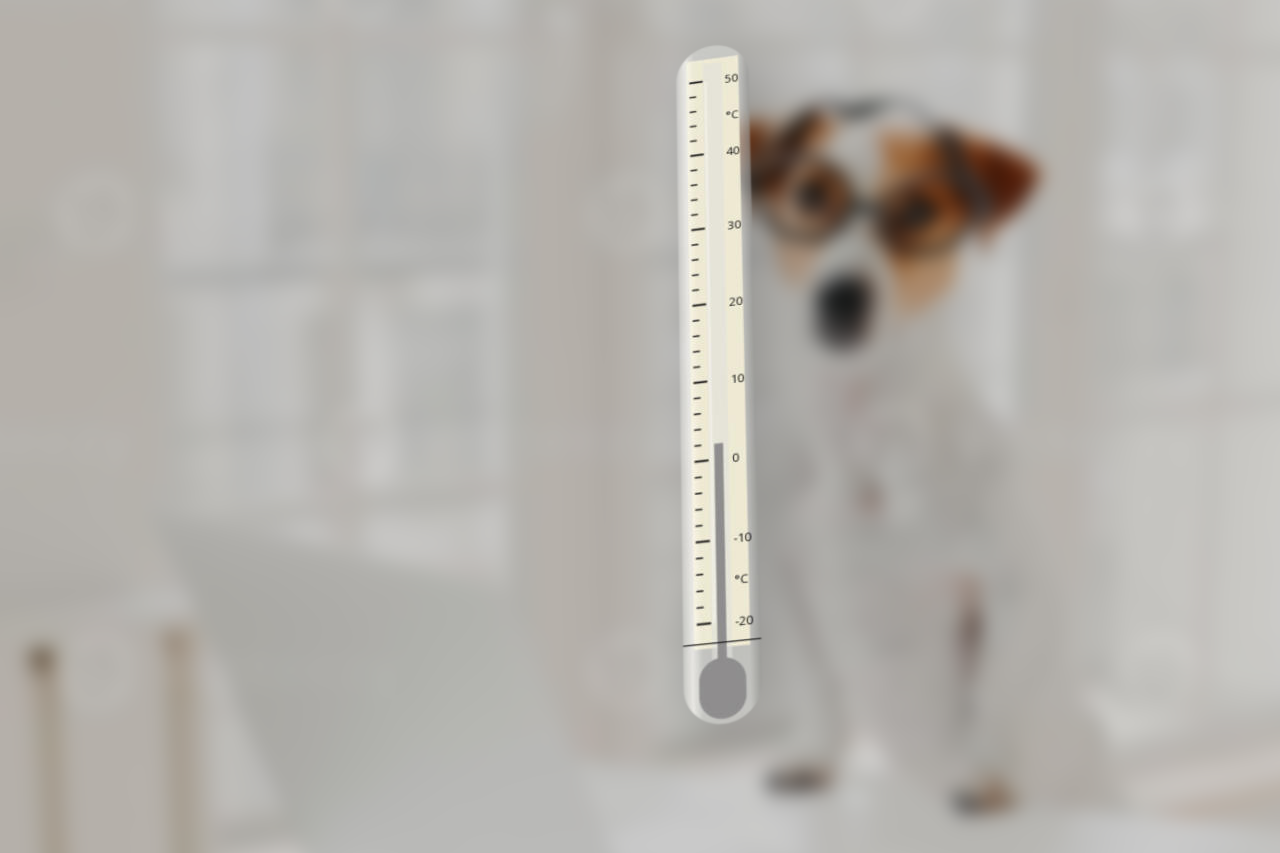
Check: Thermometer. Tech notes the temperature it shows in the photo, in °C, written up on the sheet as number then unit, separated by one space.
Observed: 2 °C
